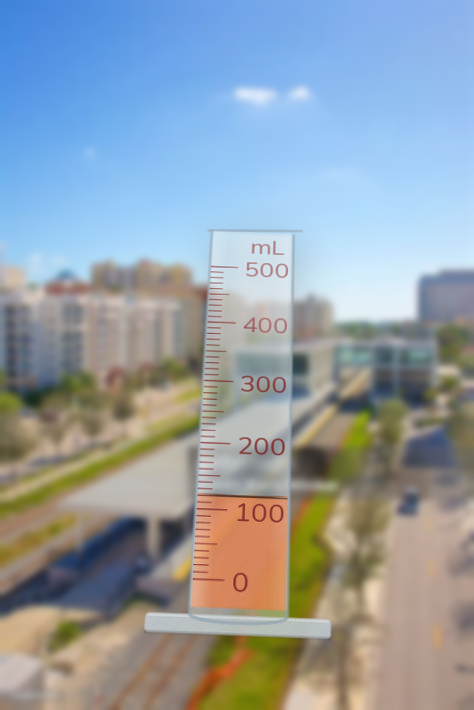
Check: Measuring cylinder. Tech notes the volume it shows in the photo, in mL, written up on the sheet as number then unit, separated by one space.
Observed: 120 mL
